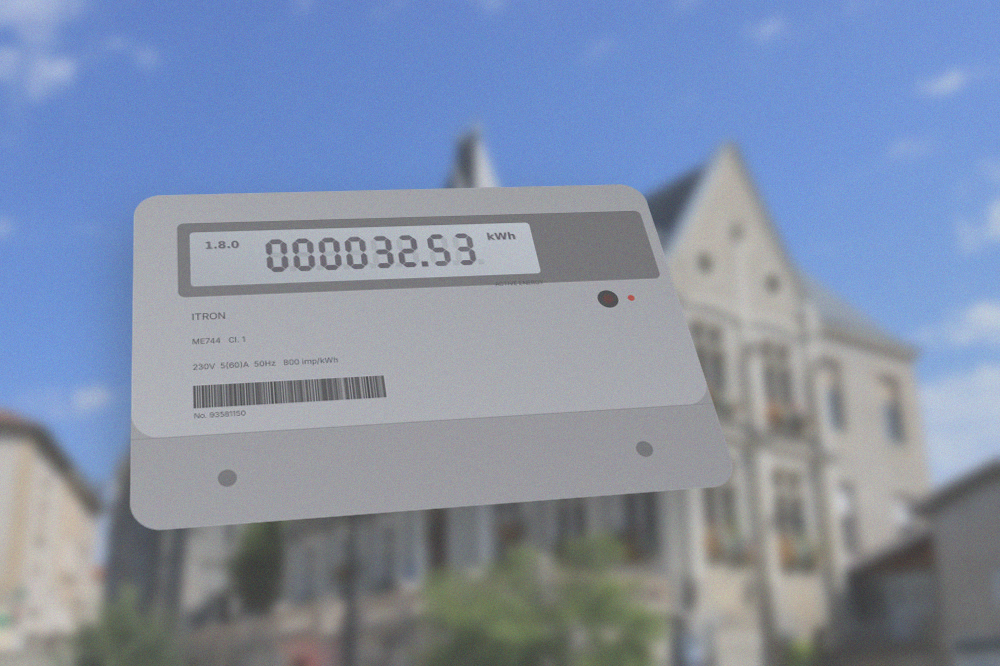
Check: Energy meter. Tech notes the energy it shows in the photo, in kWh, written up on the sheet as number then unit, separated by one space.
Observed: 32.53 kWh
